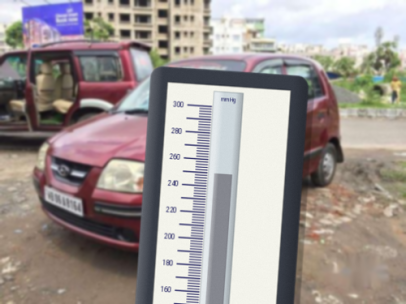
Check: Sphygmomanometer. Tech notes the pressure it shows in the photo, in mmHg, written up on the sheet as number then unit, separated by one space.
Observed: 250 mmHg
